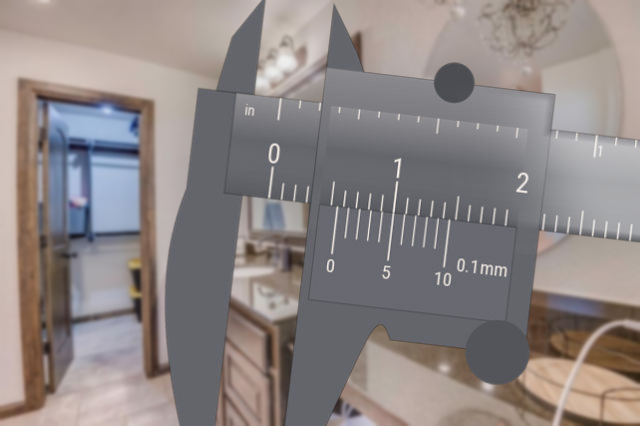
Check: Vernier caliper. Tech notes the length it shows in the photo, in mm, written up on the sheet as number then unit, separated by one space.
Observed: 5.5 mm
